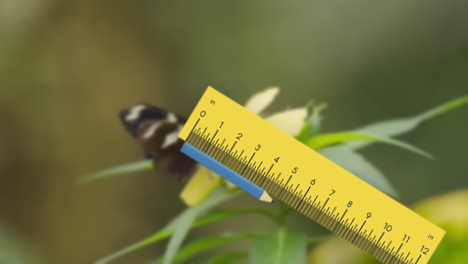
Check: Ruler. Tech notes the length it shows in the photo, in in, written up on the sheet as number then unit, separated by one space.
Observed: 5 in
